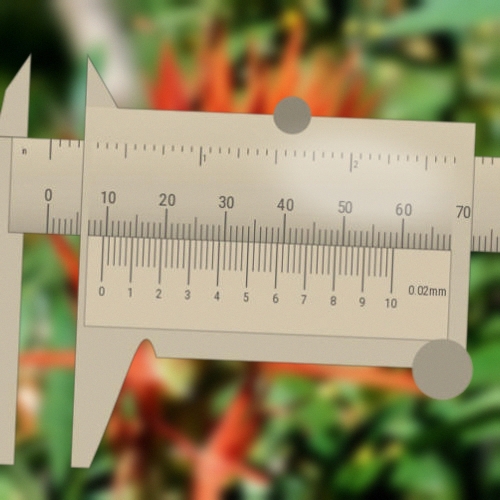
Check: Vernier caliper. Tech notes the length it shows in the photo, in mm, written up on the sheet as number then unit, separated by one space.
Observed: 9.5 mm
